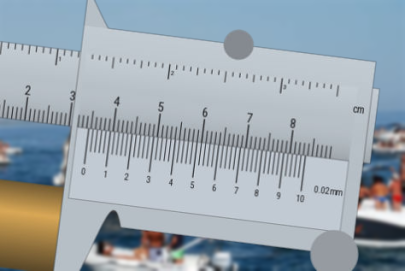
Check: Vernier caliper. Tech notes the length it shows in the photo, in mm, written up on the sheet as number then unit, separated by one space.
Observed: 34.5 mm
